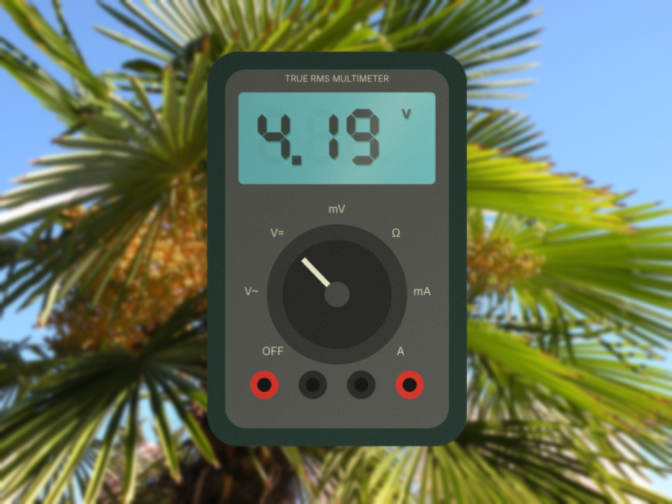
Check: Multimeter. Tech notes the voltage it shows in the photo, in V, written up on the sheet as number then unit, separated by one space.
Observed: 4.19 V
